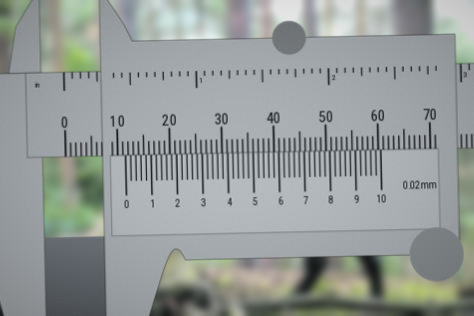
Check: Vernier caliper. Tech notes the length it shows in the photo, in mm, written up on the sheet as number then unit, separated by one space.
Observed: 11.5 mm
